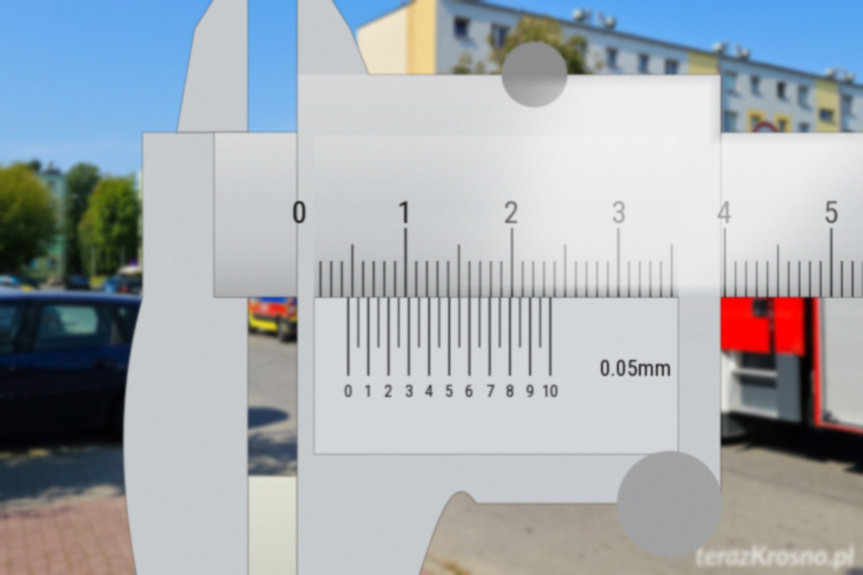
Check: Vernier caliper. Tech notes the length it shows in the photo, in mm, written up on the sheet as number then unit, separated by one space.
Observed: 4.6 mm
